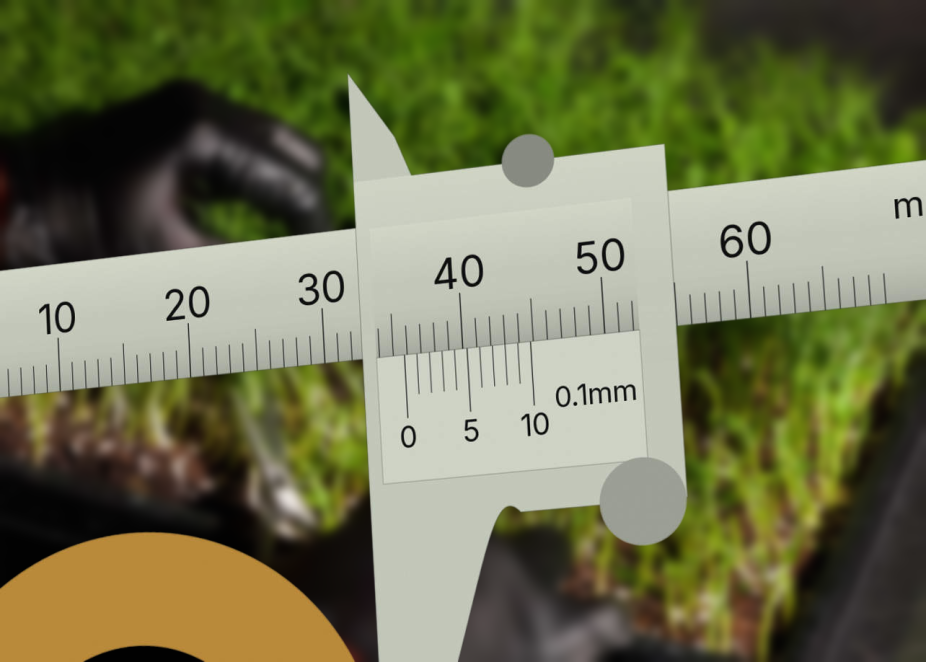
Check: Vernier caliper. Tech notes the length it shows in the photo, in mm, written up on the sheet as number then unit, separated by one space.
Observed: 35.8 mm
